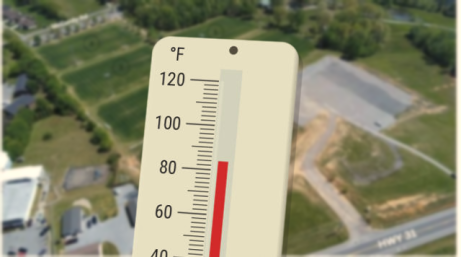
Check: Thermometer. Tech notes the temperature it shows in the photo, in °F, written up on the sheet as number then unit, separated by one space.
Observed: 84 °F
